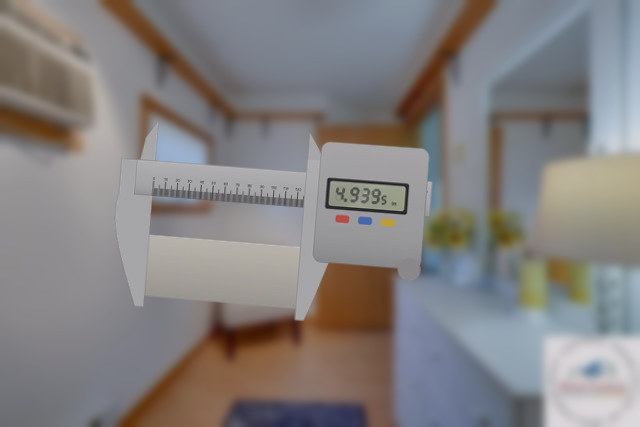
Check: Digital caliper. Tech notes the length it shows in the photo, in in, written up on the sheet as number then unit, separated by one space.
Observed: 4.9395 in
